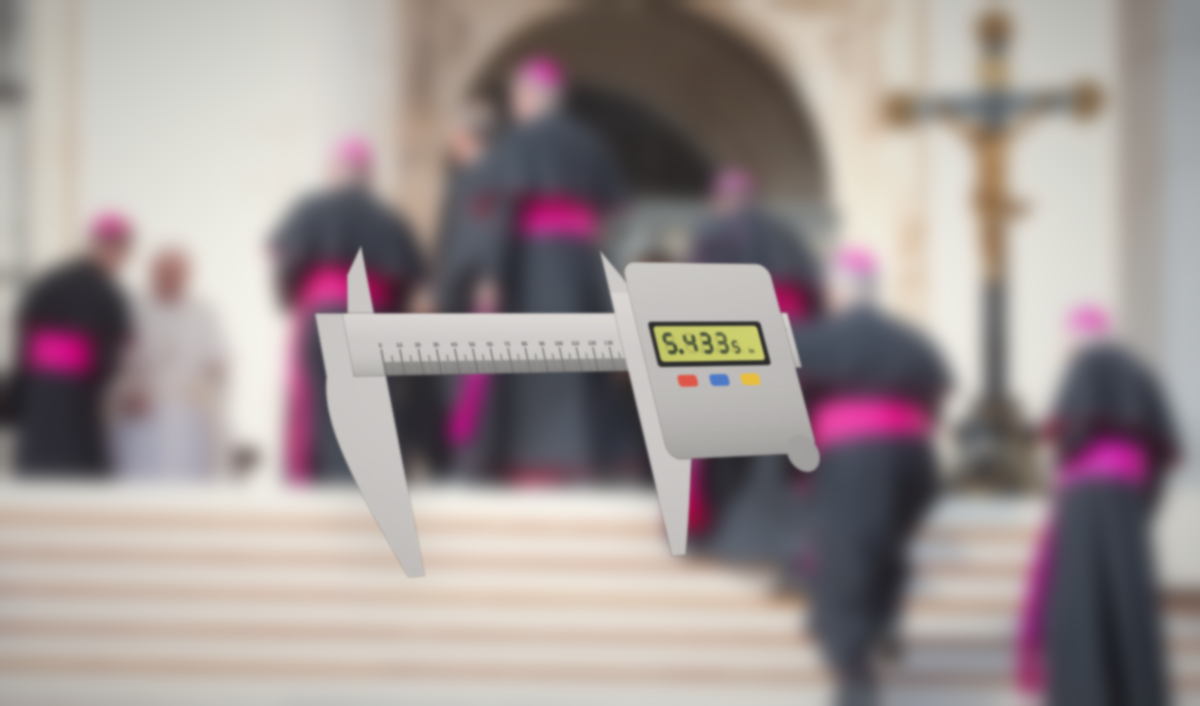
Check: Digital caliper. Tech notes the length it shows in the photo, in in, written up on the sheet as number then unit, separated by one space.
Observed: 5.4335 in
